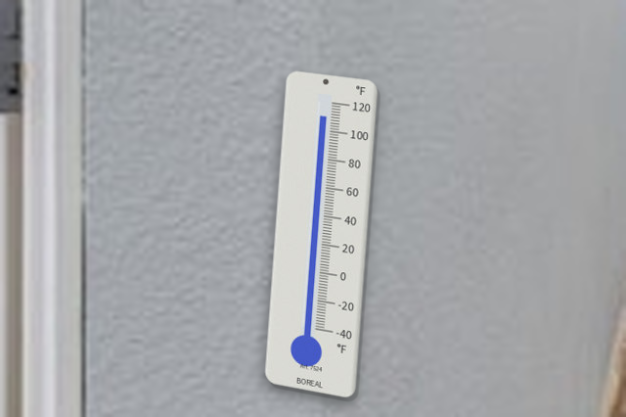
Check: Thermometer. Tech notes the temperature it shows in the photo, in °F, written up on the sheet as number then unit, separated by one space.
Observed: 110 °F
